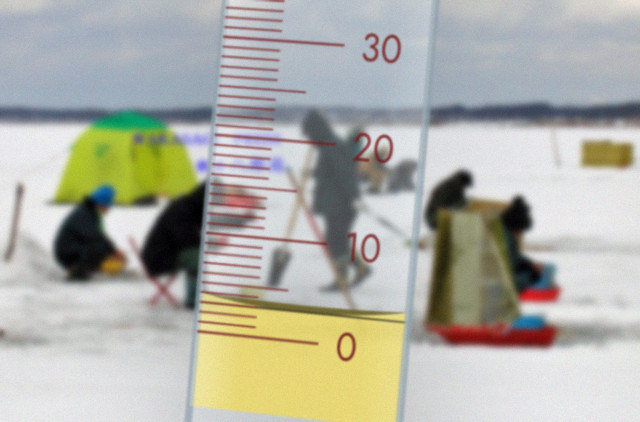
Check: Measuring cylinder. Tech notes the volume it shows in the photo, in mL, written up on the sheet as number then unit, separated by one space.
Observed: 3 mL
